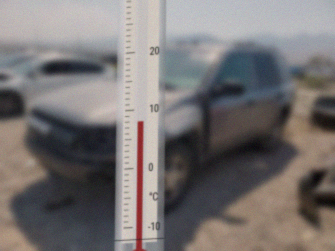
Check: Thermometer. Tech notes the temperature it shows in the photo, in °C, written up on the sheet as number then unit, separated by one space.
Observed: 8 °C
